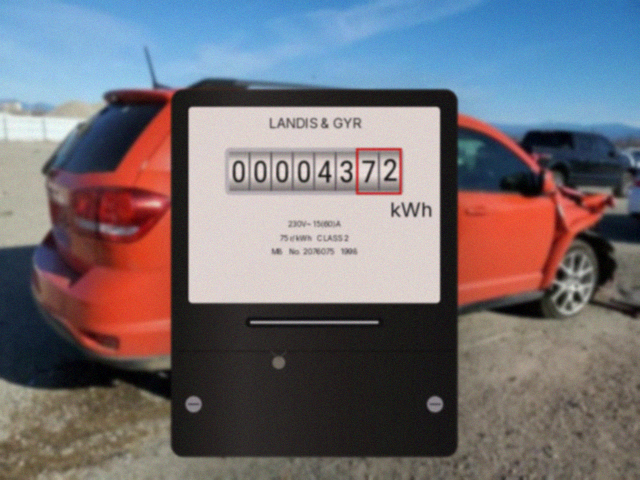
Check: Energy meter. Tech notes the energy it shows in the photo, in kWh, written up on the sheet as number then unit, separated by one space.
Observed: 43.72 kWh
